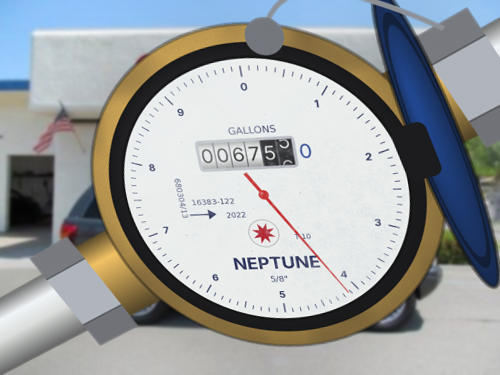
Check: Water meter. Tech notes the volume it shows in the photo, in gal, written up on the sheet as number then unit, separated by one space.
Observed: 67554.1 gal
